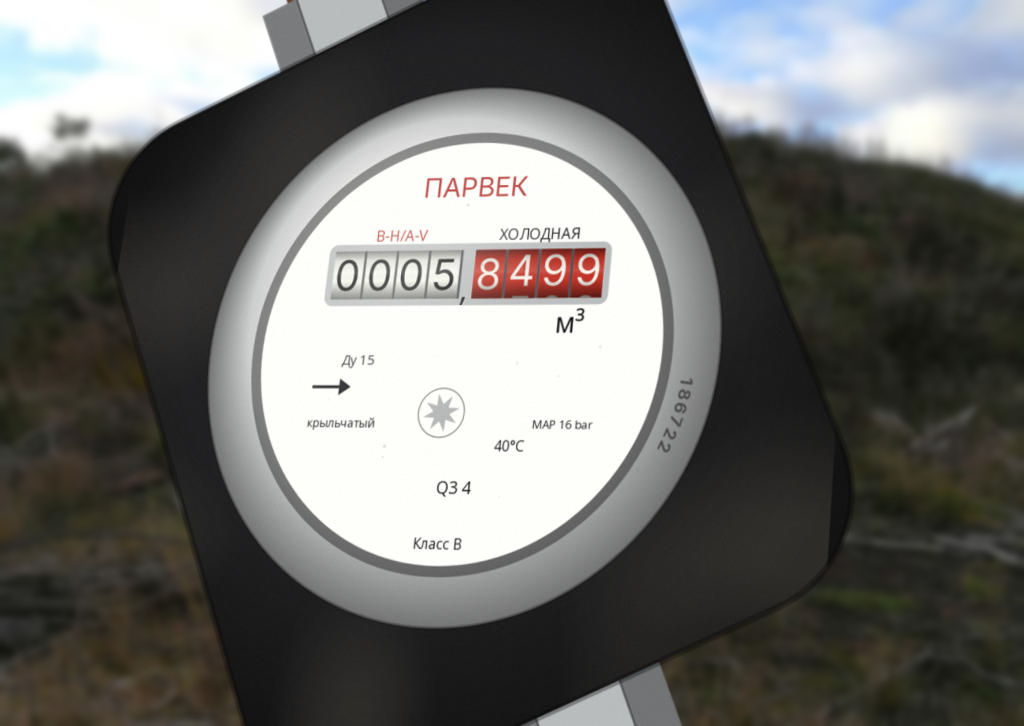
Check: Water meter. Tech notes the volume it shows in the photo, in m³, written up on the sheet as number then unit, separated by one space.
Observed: 5.8499 m³
